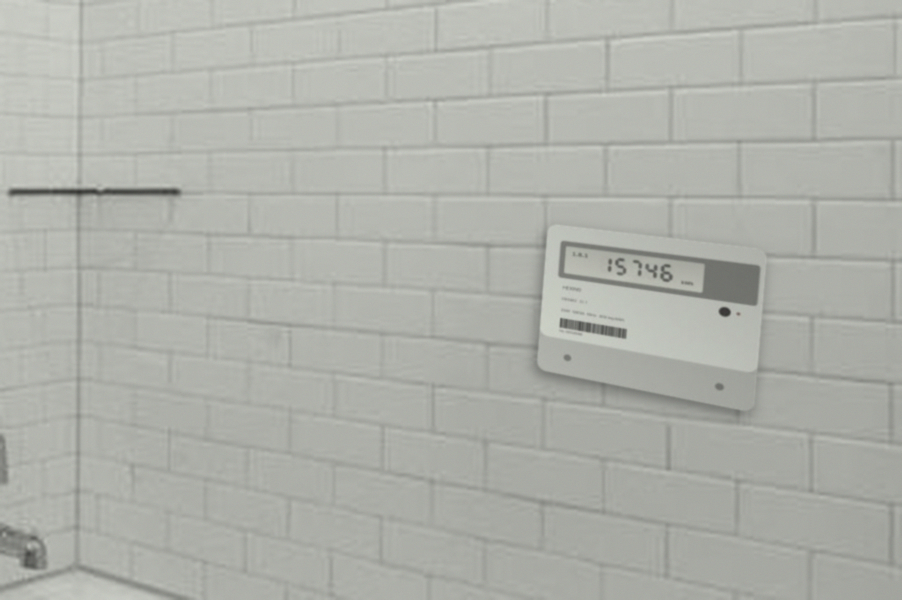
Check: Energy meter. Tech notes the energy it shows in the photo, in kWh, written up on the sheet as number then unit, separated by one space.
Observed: 15746 kWh
